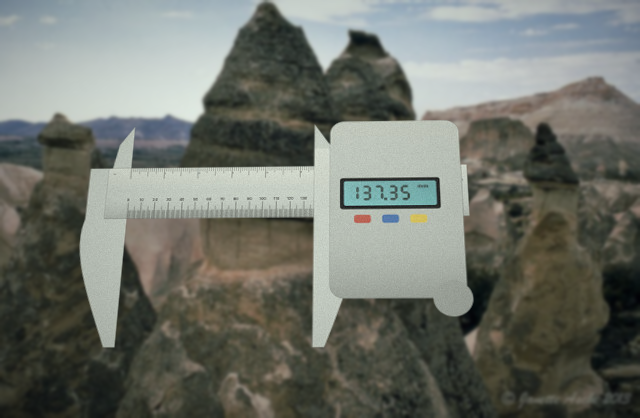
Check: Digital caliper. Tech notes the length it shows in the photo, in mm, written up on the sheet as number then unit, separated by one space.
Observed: 137.35 mm
